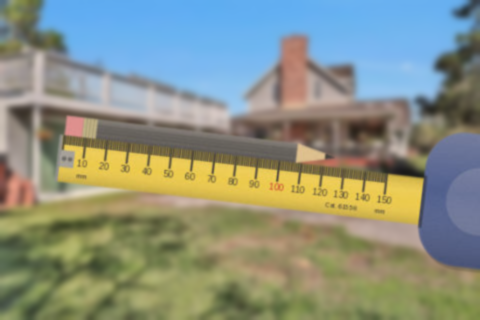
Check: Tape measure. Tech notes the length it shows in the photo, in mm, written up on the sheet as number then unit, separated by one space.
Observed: 125 mm
